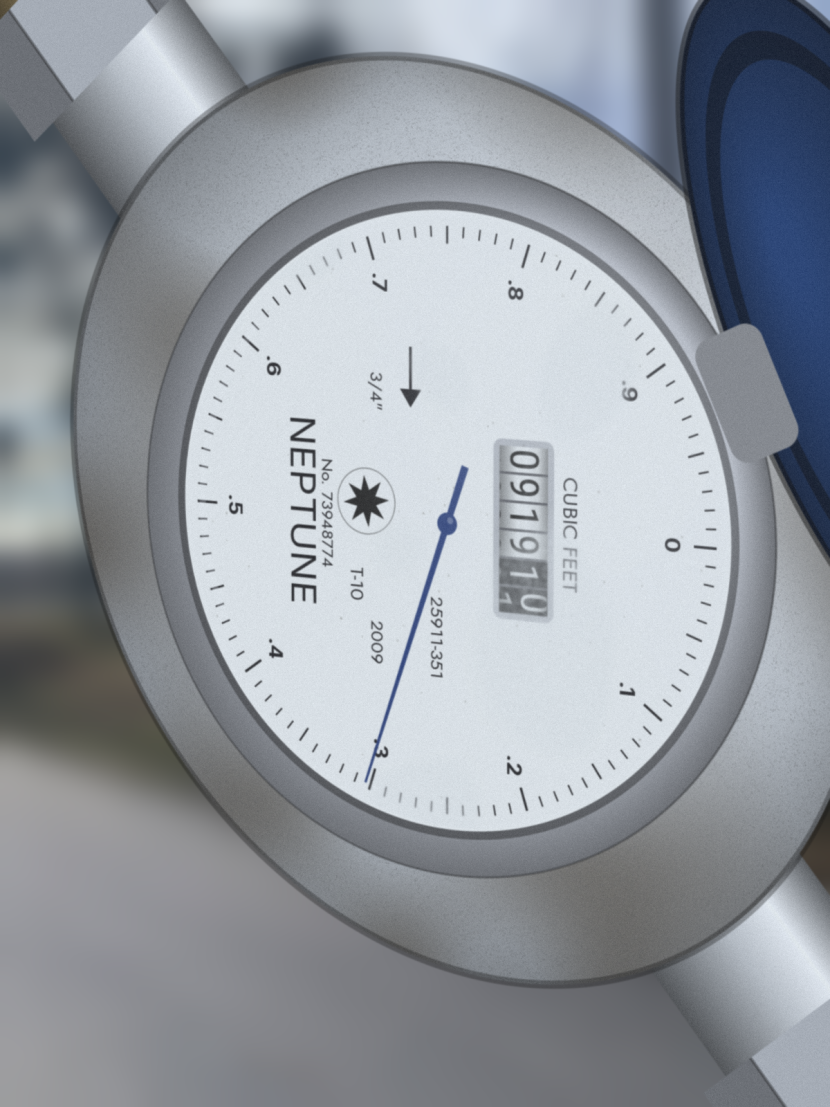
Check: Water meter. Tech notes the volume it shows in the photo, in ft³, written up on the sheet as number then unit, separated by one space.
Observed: 91910.30 ft³
